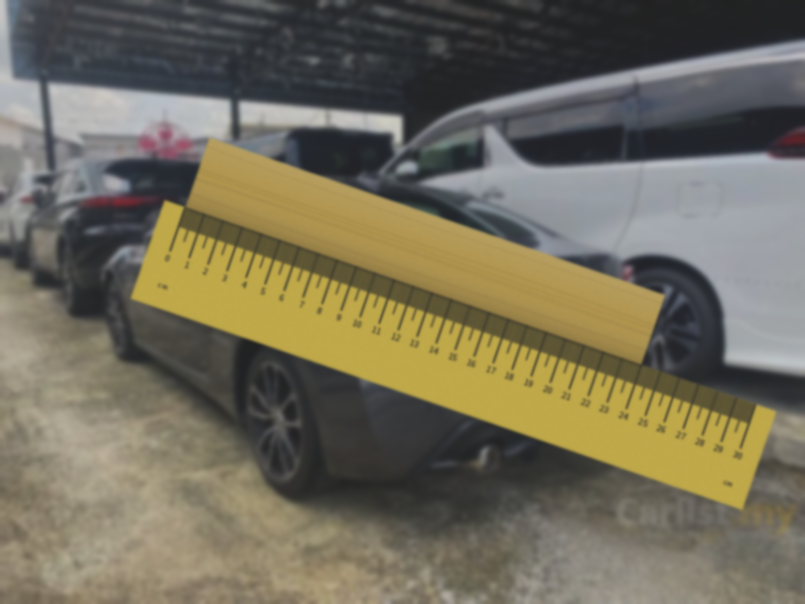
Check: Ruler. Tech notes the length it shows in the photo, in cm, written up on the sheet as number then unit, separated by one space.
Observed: 24 cm
